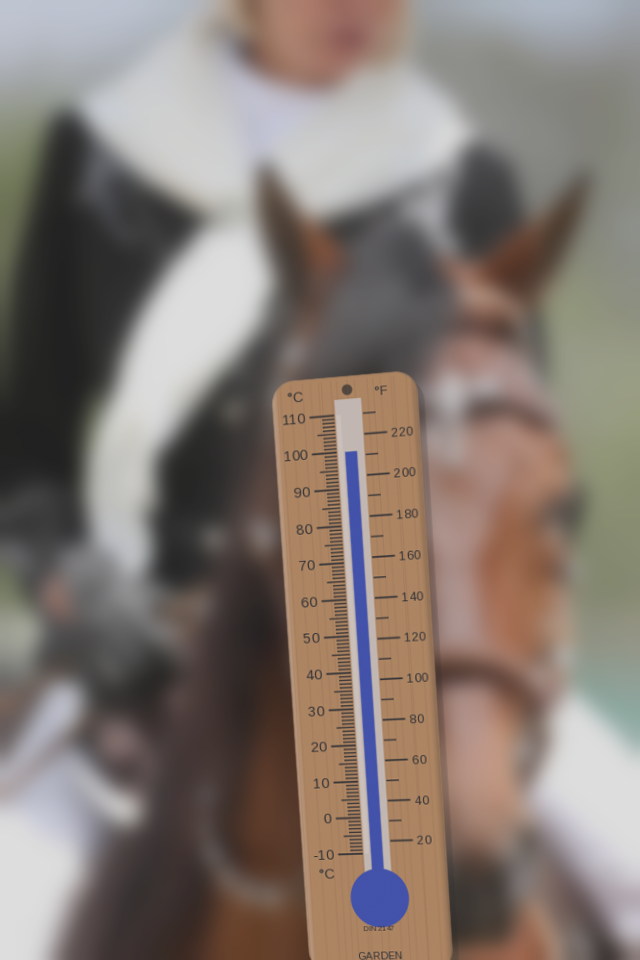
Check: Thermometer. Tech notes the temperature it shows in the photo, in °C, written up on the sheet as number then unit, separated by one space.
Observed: 100 °C
